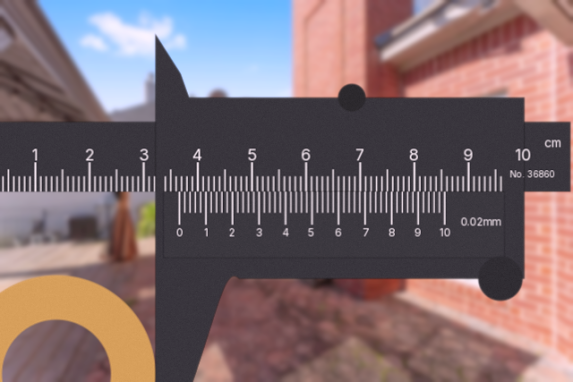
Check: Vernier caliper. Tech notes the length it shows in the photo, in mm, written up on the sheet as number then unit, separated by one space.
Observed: 36.6 mm
